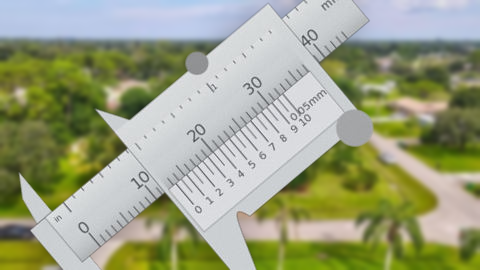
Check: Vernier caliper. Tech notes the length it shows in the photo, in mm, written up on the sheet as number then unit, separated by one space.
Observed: 13.4 mm
